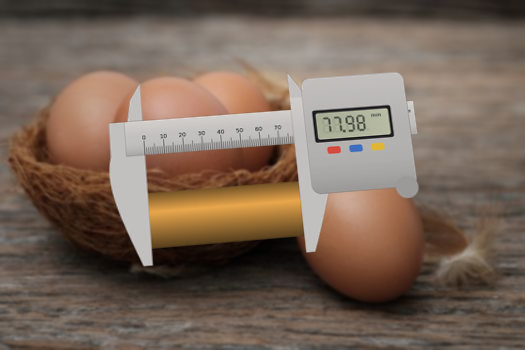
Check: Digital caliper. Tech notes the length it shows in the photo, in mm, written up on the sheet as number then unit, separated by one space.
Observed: 77.98 mm
